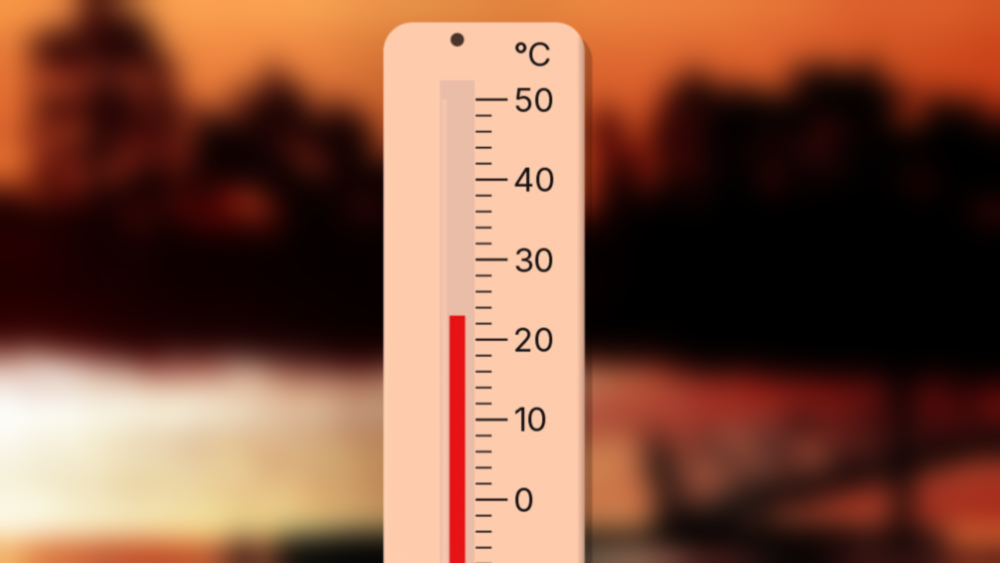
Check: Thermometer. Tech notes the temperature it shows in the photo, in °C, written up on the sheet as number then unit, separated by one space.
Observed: 23 °C
